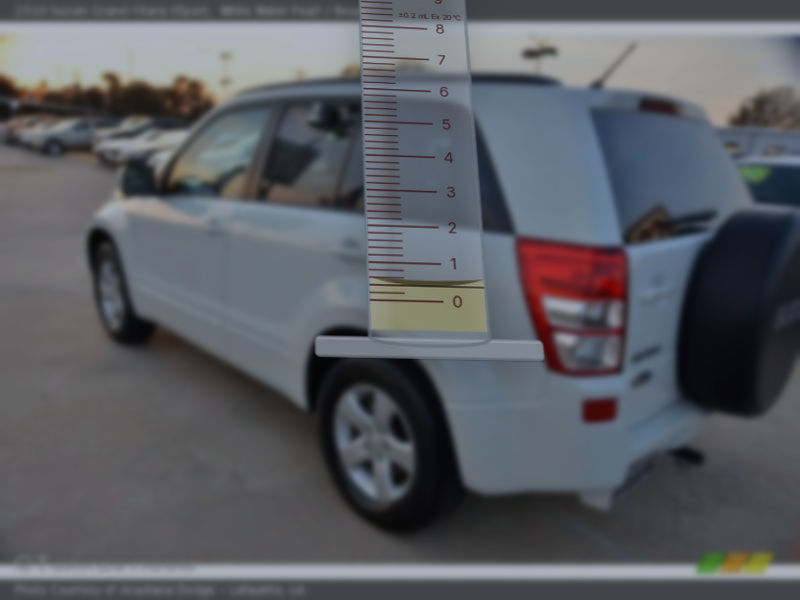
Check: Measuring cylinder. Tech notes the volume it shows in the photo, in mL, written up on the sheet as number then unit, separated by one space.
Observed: 0.4 mL
